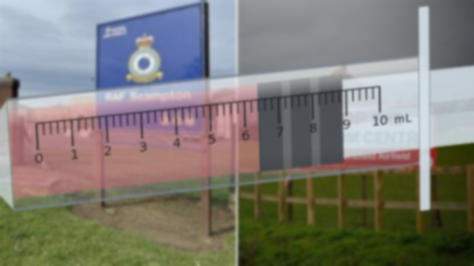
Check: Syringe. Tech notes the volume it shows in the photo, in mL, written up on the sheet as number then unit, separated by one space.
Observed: 6.4 mL
